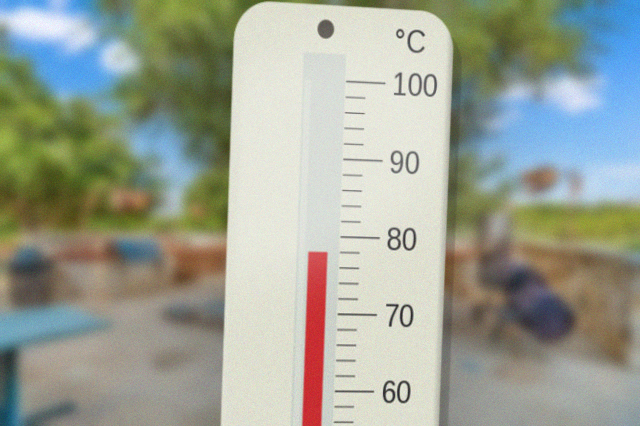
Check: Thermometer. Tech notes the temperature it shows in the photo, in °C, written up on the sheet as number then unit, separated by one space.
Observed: 78 °C
